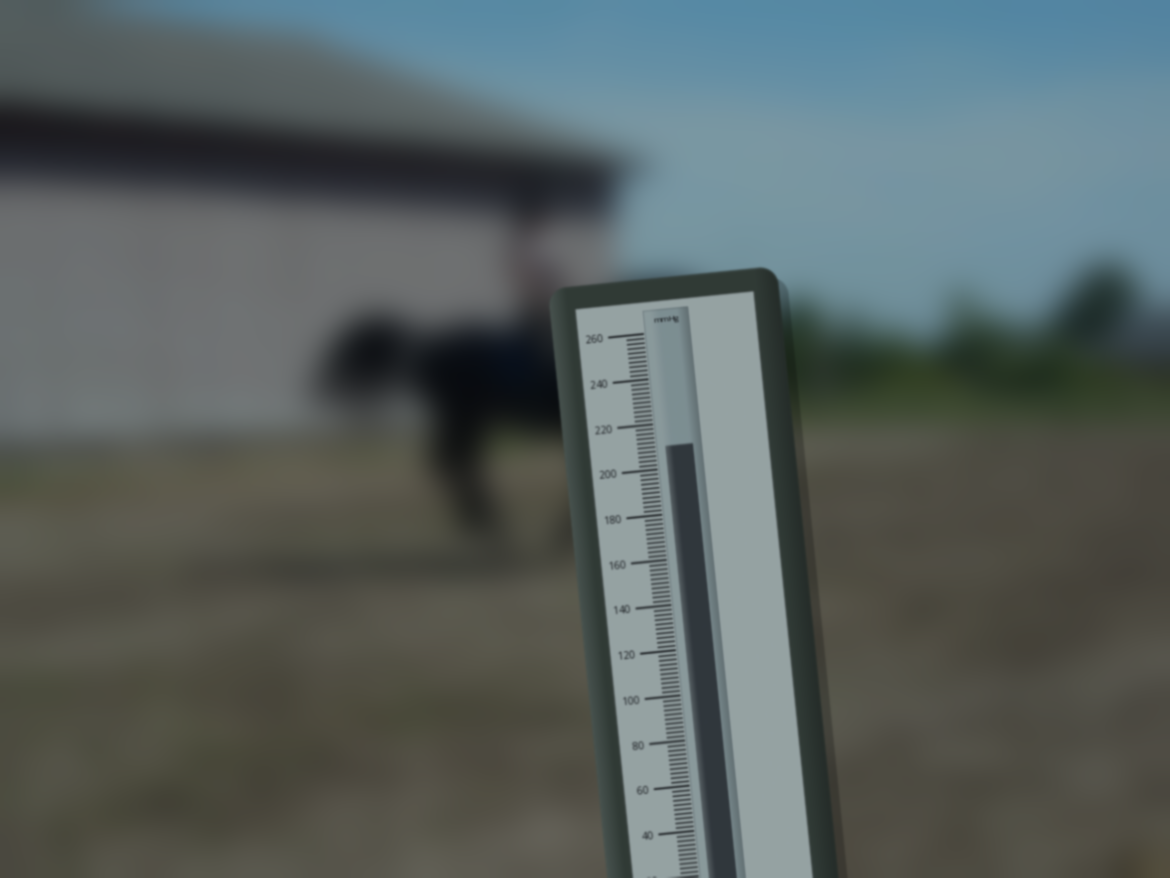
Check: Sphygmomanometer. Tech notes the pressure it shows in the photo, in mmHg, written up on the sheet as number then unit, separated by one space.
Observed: 210 mmHg
